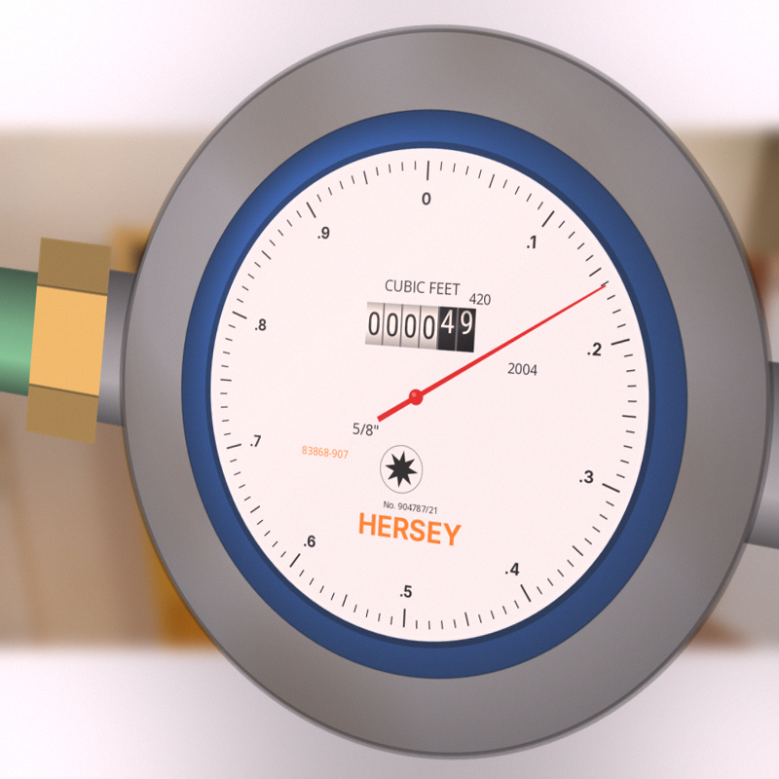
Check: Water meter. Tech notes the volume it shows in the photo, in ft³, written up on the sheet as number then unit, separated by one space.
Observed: 49.16 ft³
